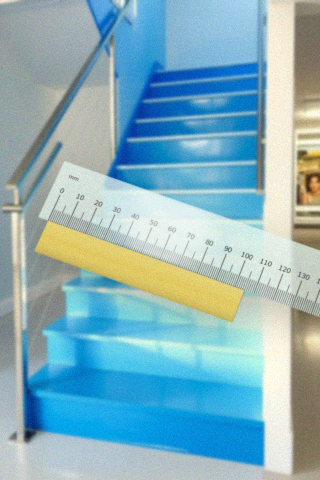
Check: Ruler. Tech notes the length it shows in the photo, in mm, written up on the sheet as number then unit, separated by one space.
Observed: 105 mm
